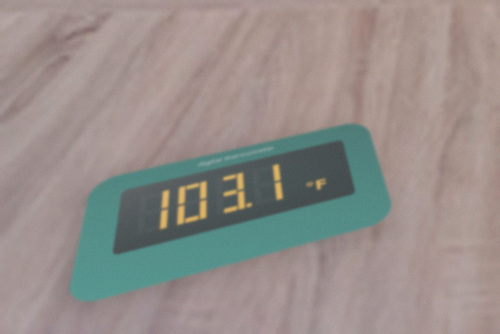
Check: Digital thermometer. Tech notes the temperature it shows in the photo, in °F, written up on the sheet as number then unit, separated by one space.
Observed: 103.1 °F
